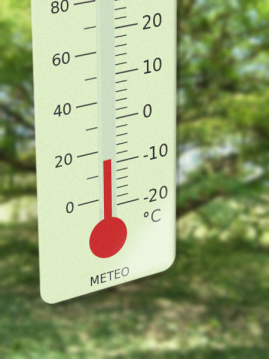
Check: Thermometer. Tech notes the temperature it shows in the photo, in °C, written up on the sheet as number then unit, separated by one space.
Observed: -9 °C
